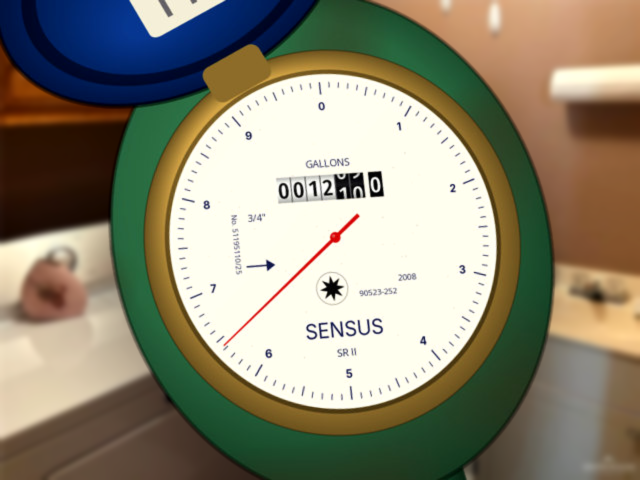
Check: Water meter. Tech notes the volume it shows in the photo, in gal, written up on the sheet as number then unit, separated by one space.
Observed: 12096.4 gal
